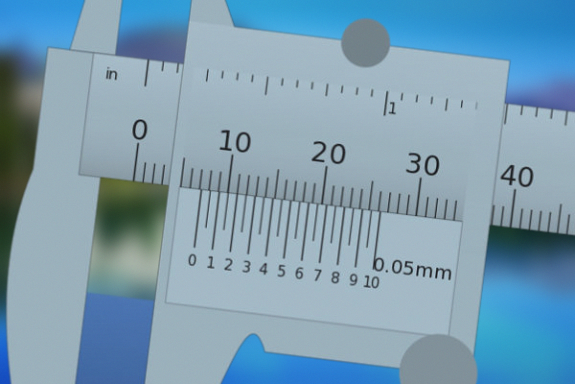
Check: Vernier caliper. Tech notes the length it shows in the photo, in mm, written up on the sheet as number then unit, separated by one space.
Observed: 7.2 mm
